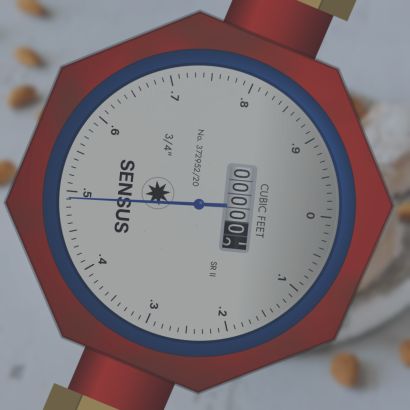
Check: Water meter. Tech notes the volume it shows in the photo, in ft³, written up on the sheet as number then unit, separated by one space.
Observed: 1.49 ft³
